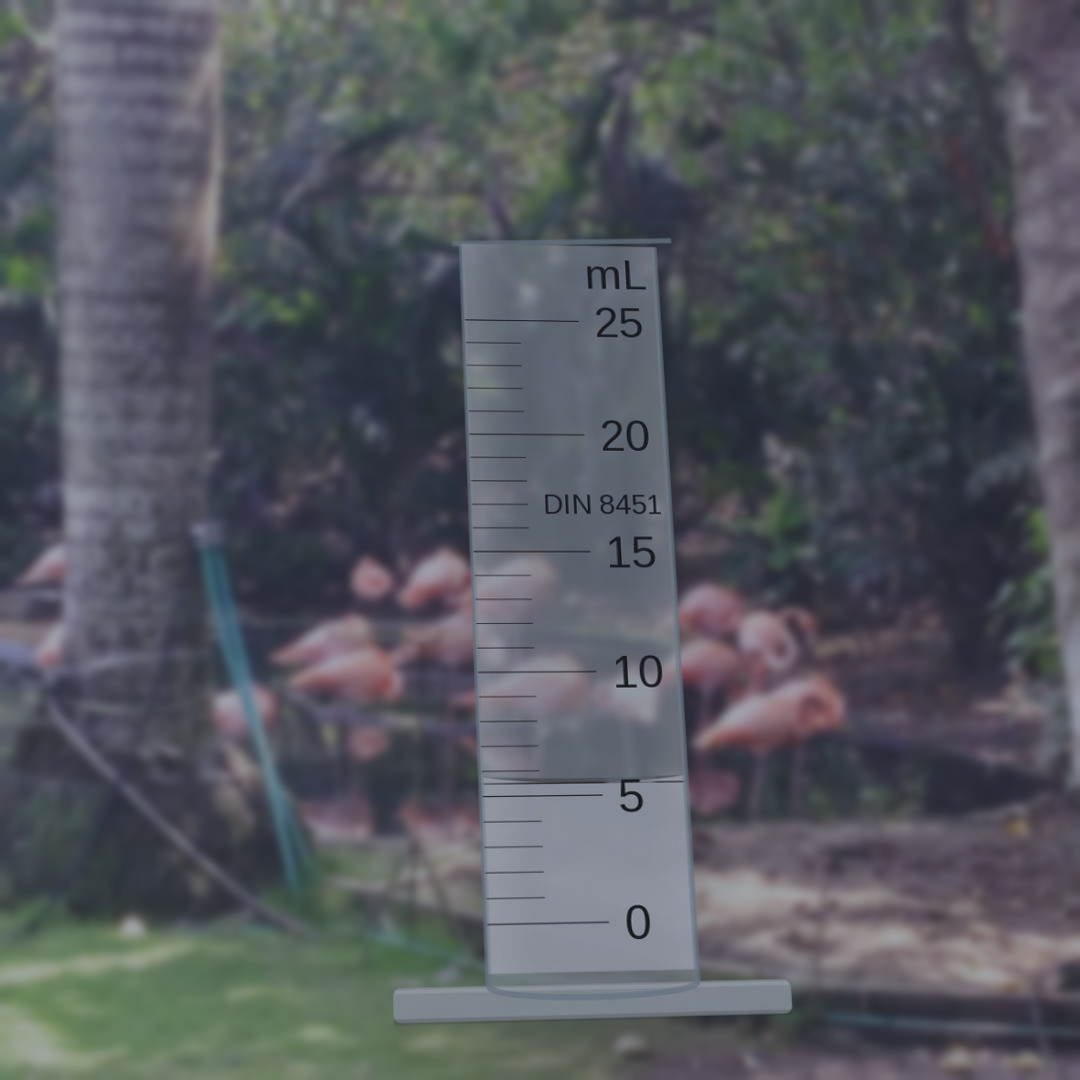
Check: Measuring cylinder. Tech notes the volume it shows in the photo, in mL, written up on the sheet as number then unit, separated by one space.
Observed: 5.5 mL
